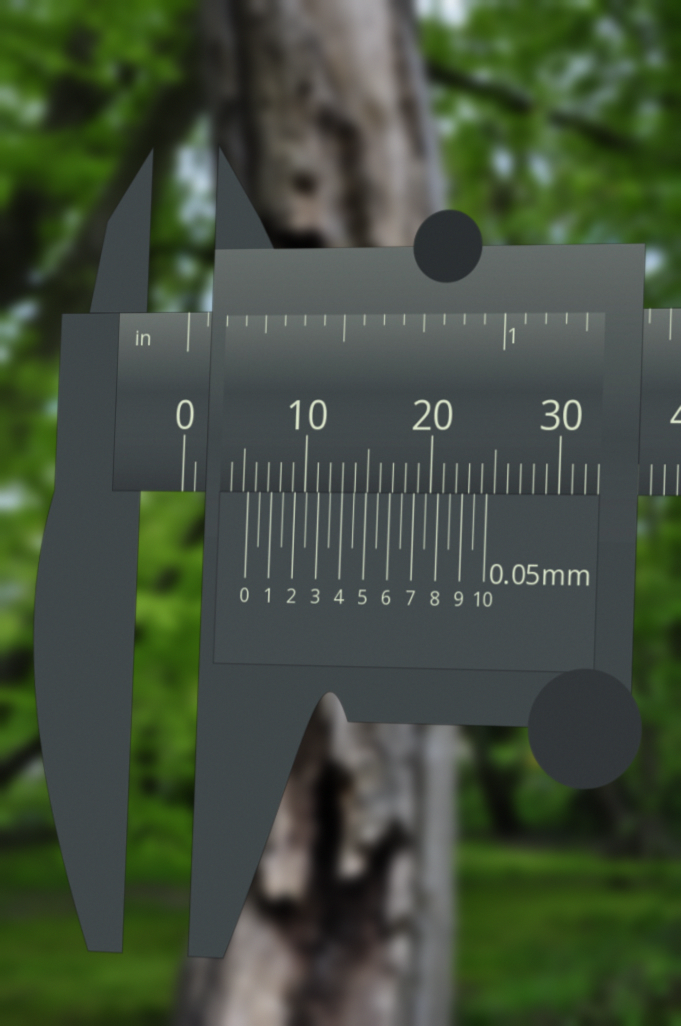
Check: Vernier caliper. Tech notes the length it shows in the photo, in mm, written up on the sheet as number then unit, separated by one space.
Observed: 5.4 mm
